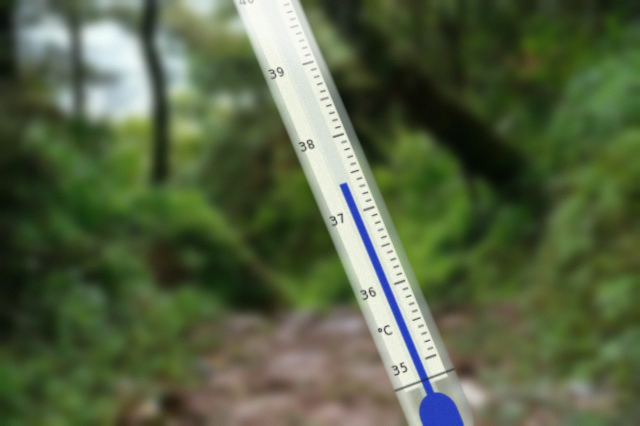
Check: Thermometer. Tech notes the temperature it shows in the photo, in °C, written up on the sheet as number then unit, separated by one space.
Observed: 37.4 °C
